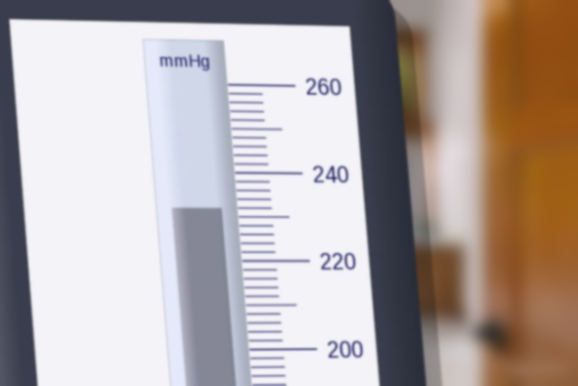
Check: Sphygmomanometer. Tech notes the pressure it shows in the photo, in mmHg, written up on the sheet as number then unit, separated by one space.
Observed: 232 mmHg
